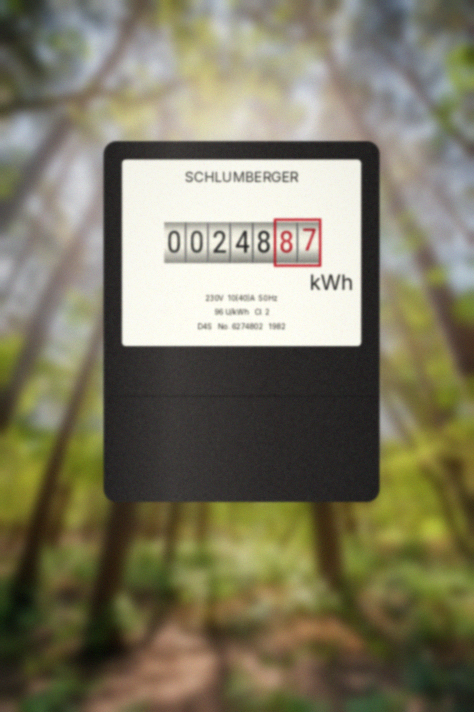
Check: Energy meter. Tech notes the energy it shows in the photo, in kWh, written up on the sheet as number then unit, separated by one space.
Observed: 248.87 kWh
